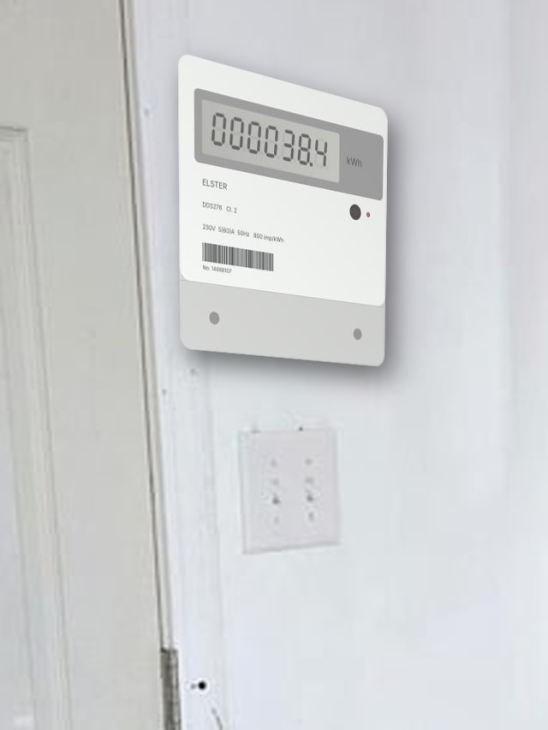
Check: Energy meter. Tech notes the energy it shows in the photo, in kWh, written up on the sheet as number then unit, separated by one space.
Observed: 38.4 kWh
